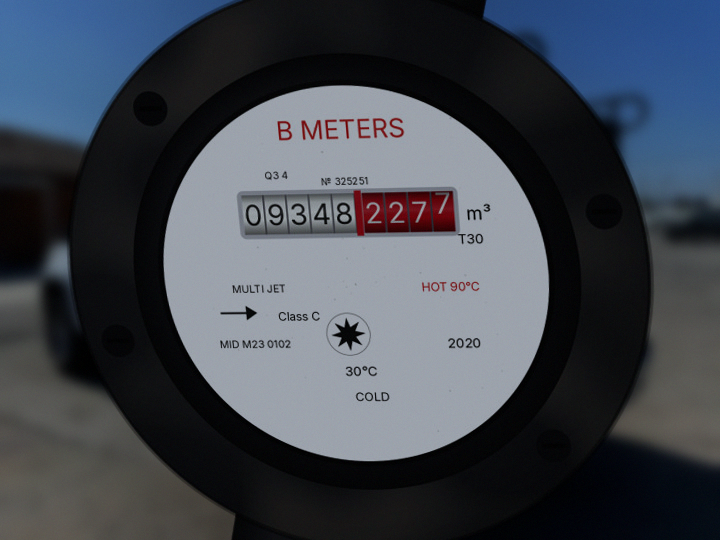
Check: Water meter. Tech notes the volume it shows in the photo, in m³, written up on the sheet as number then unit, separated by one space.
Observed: 9348.2277 m³
